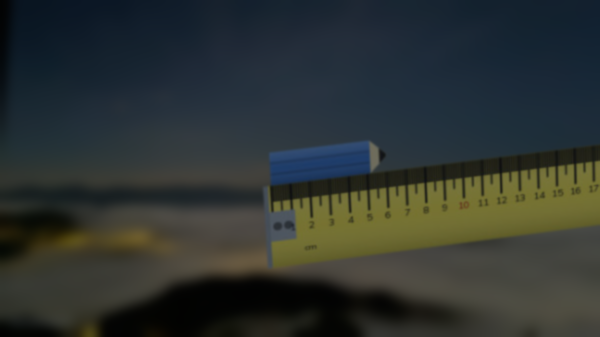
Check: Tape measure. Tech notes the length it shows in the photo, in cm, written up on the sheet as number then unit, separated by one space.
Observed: 6 cm
